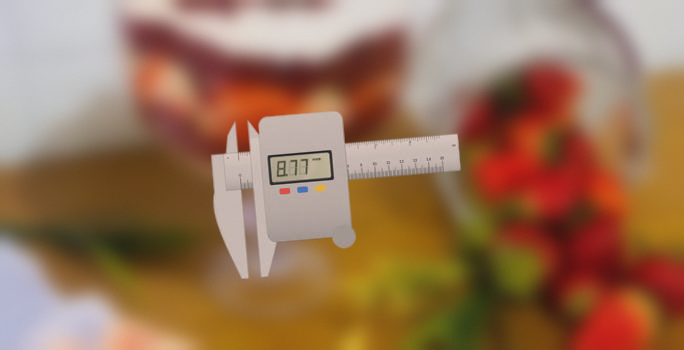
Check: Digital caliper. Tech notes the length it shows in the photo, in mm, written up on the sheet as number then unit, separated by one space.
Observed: 8.77 mm
